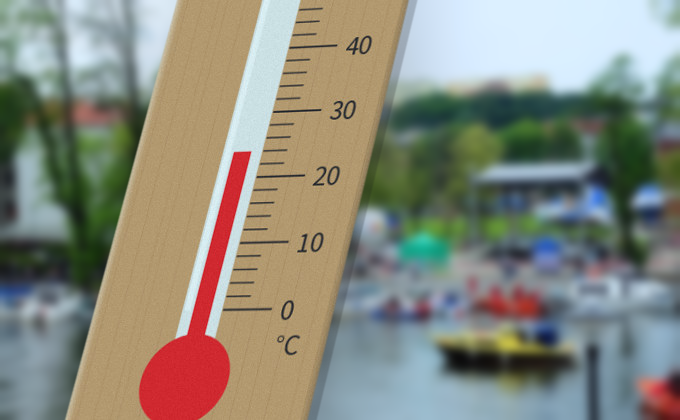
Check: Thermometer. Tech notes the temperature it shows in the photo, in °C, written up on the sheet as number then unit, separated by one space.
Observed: 24 °C
